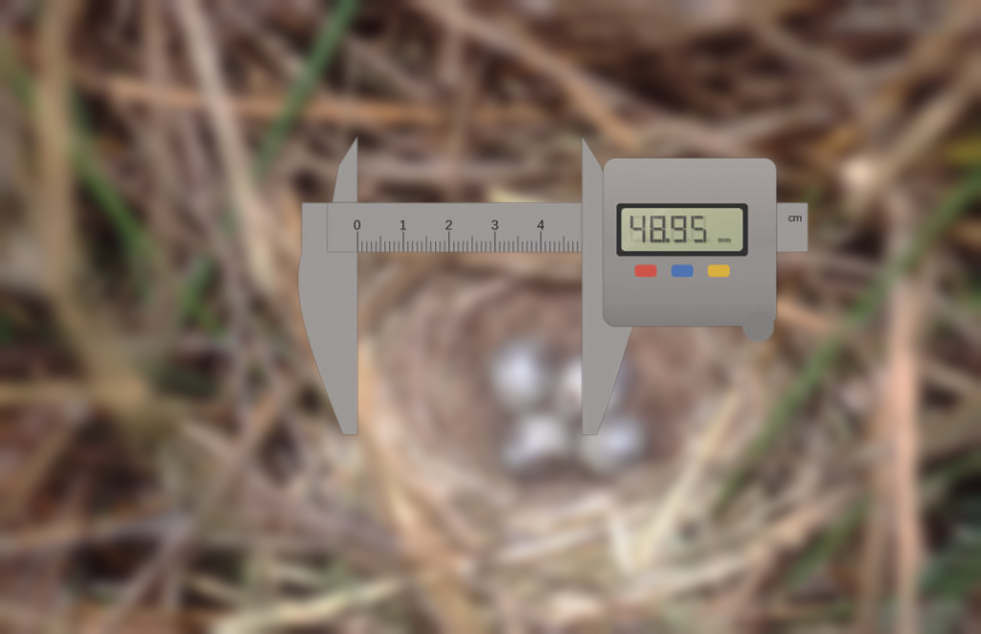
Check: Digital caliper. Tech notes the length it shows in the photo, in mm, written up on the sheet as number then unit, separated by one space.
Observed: 48.95 mm
